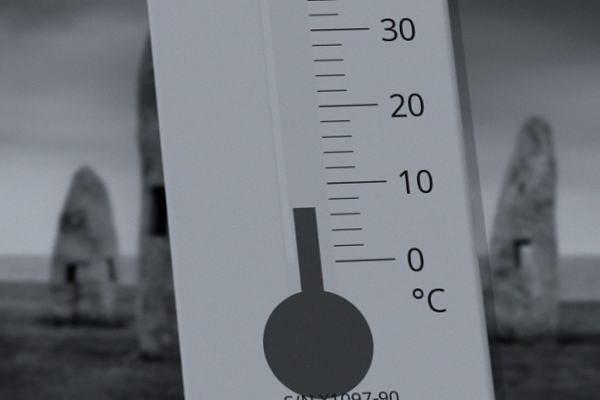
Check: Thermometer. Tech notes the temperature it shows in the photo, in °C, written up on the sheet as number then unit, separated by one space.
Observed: 7 °C
